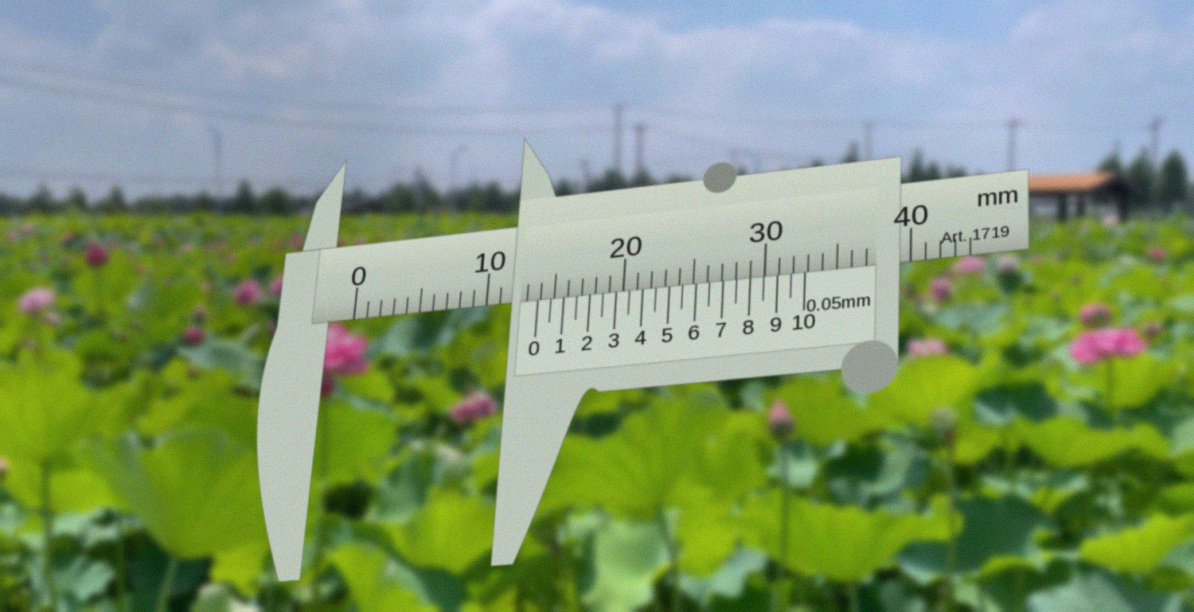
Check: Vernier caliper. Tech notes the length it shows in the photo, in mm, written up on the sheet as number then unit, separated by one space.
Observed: 13.8 mm
